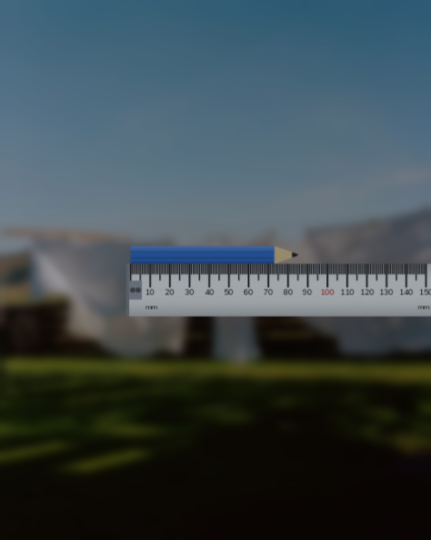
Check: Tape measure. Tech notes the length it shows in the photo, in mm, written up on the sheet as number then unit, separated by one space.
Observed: 85 mm
